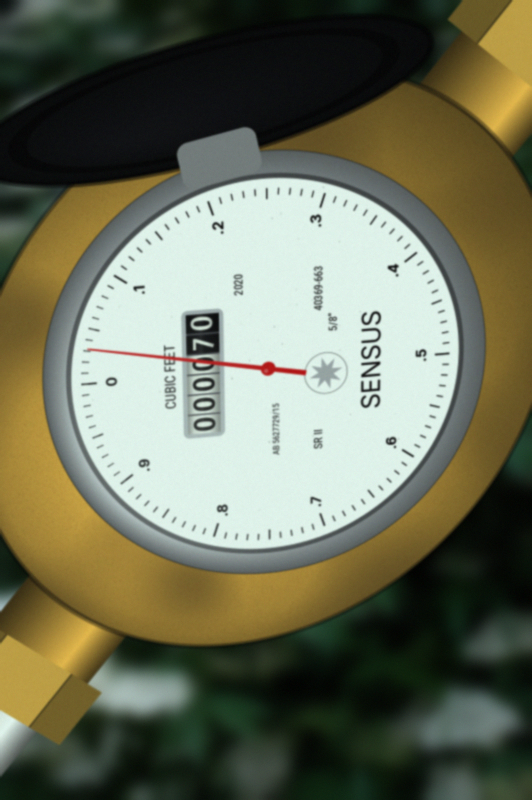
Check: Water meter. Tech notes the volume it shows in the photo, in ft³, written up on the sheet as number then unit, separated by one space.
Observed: 70.03 ft³
